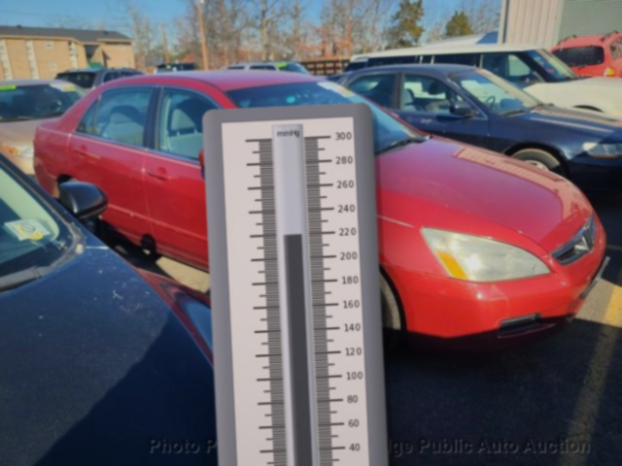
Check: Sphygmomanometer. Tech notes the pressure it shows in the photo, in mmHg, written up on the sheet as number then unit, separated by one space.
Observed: 220 mmHg
